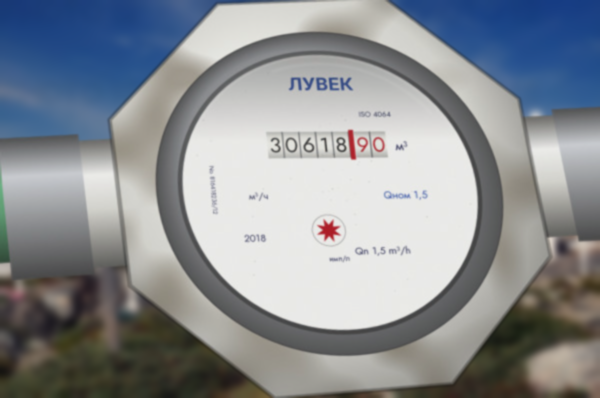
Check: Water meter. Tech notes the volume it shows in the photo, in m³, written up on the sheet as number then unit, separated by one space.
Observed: 30618.90 m³
